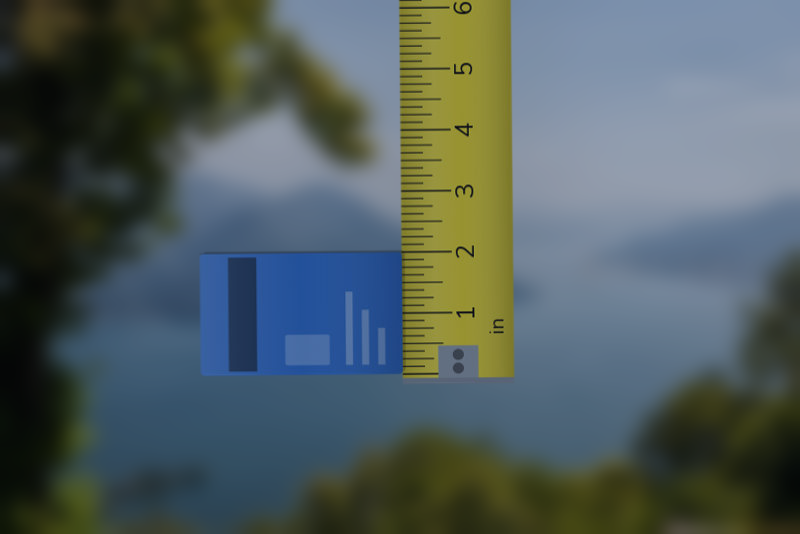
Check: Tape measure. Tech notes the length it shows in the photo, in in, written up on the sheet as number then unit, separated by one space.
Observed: 2 in
